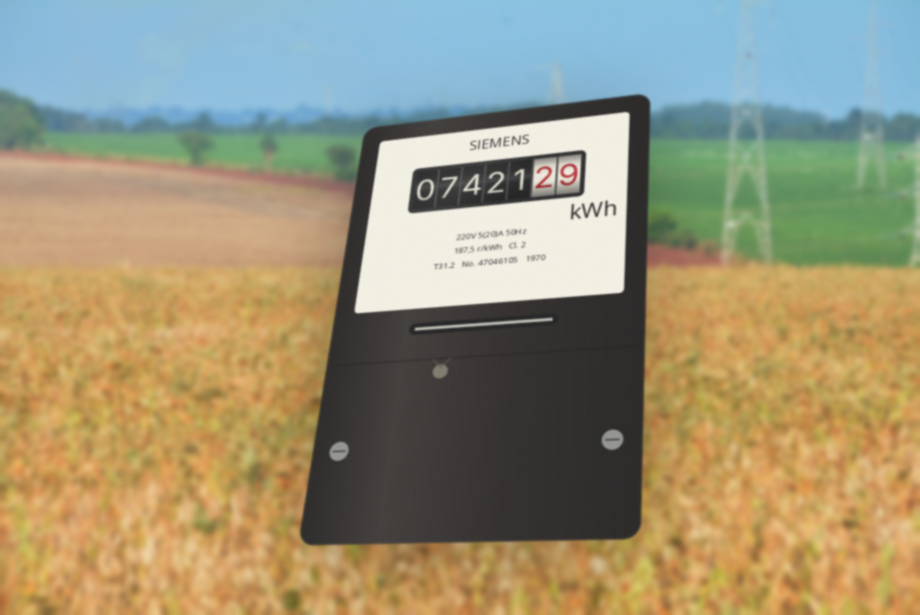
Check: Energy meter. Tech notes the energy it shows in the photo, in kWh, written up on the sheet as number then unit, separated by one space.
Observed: 7421.29 kWh
